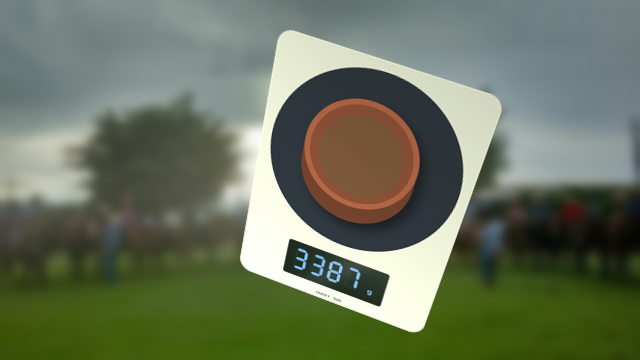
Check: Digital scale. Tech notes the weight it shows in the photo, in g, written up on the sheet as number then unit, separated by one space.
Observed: 3387 g
